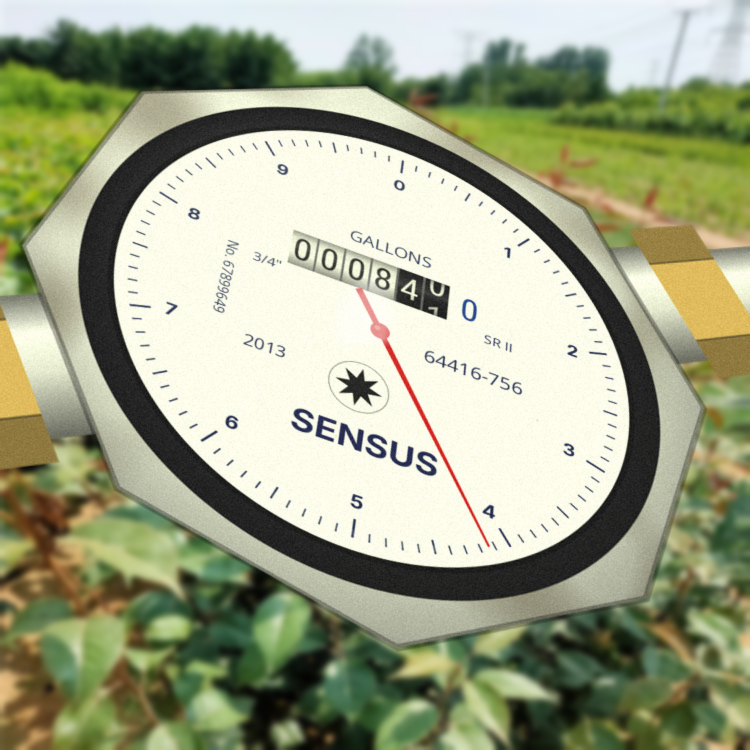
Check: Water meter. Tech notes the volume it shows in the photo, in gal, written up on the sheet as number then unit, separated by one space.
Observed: 8404.1 gal
